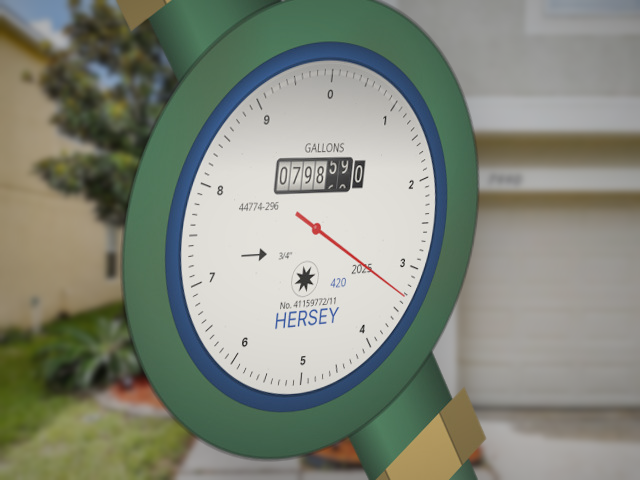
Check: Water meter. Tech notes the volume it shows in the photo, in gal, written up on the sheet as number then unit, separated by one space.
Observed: 798593.3 gal
